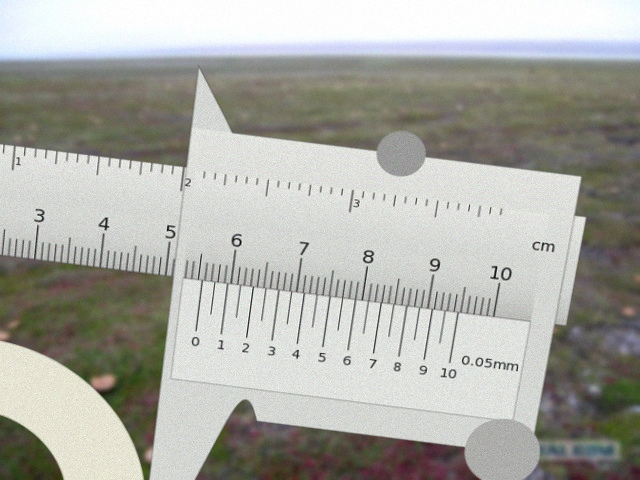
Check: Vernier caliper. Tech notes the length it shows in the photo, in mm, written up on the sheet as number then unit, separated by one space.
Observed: 55.6 mm
